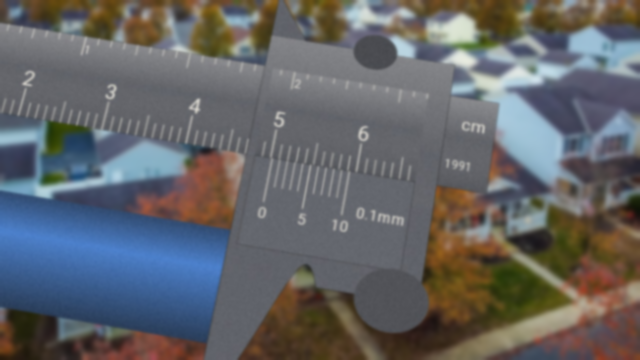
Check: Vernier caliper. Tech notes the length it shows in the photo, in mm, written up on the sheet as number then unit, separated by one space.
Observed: 50.2 mm
